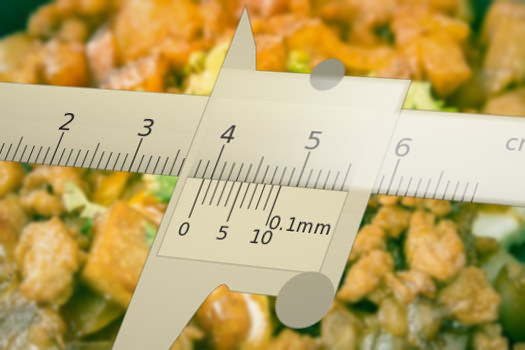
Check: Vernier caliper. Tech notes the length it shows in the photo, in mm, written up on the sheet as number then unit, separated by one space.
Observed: 39.2 mm
